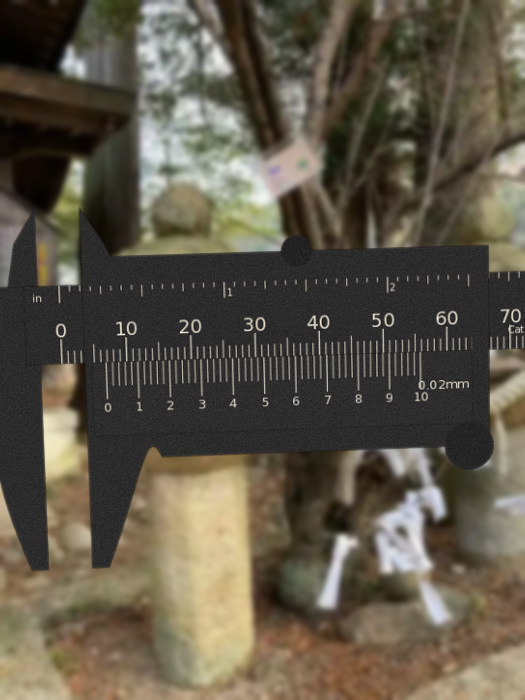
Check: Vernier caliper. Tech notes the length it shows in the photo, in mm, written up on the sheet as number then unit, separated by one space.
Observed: 6.8 mm
